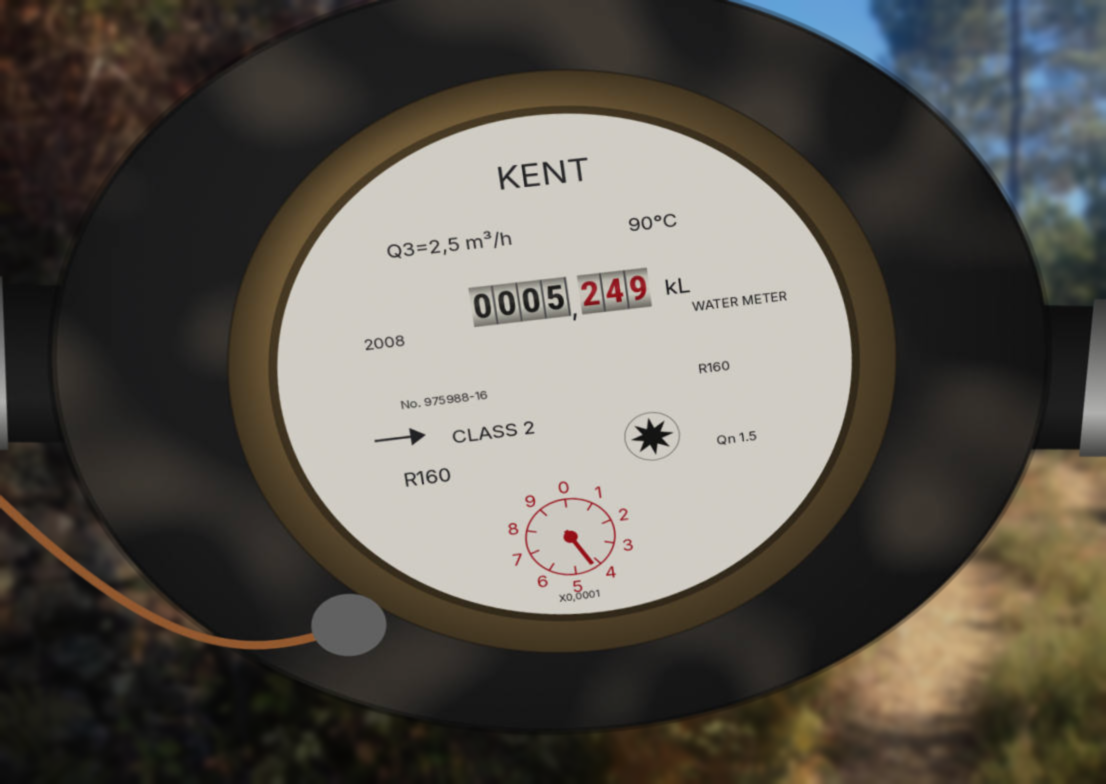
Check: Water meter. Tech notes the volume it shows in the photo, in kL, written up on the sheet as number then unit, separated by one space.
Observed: 5.2494 kL
